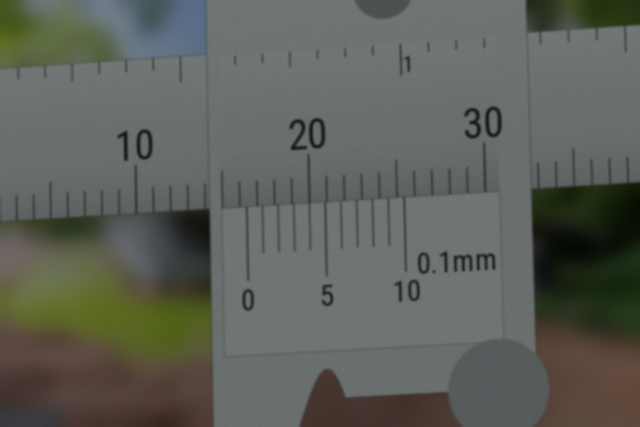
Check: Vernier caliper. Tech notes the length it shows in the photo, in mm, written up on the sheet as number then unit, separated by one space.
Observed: 16.4 mm
